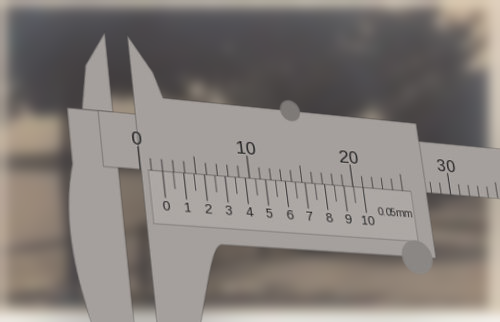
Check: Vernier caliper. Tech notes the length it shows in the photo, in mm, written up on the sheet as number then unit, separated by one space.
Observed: 2.0 mm
